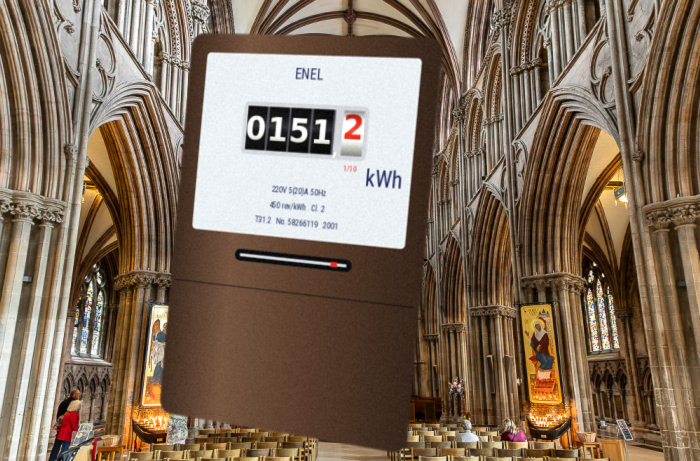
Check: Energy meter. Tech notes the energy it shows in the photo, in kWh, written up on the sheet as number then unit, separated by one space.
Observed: 151.2 kWh
